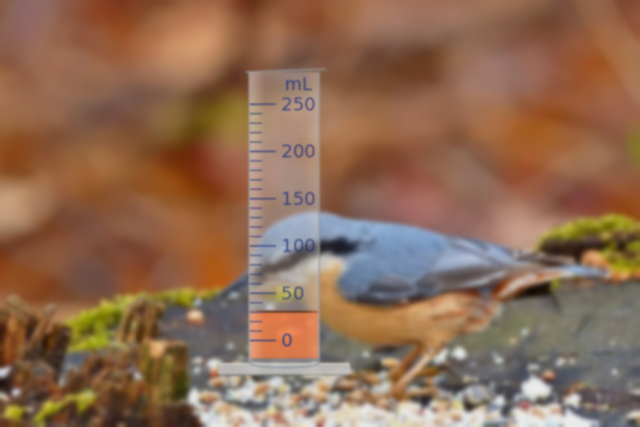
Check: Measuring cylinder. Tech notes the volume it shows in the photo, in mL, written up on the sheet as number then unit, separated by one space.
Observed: 30 mL
